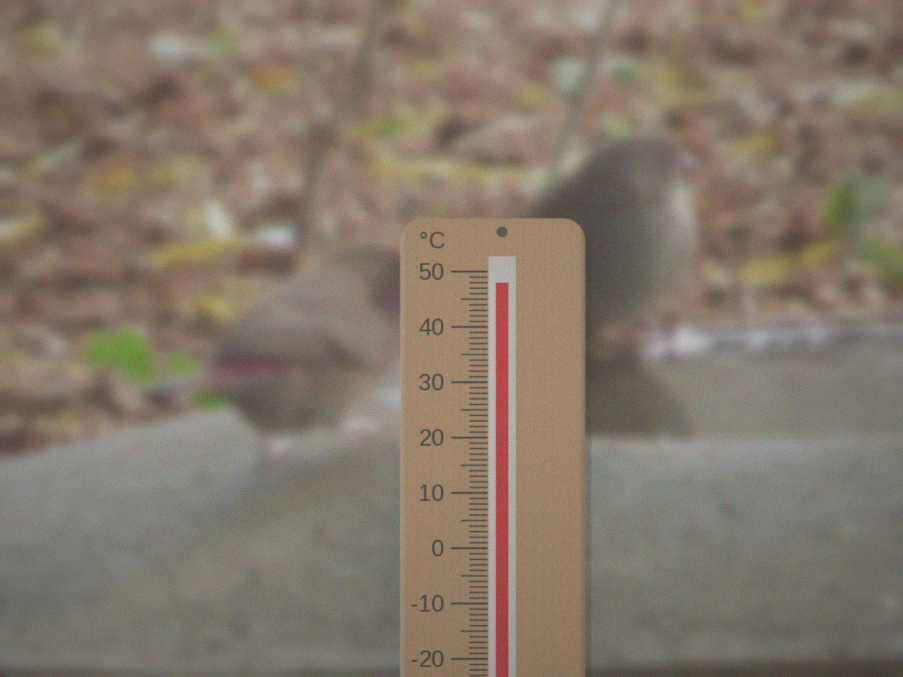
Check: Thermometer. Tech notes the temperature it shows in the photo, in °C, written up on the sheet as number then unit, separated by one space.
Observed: 48 °C
